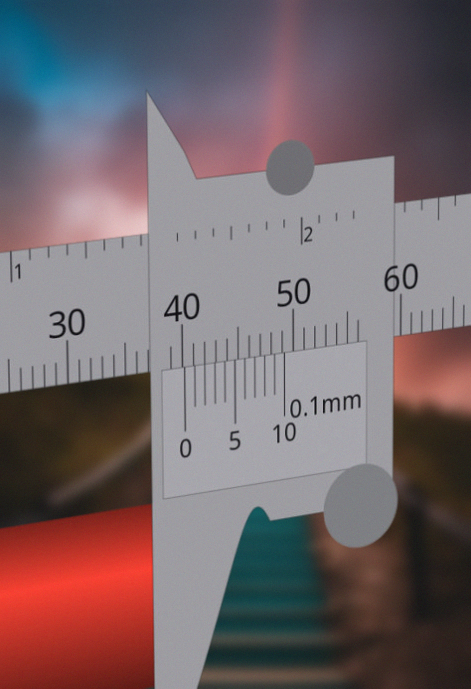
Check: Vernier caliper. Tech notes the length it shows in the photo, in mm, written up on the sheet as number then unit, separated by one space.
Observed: 40.2 mm
